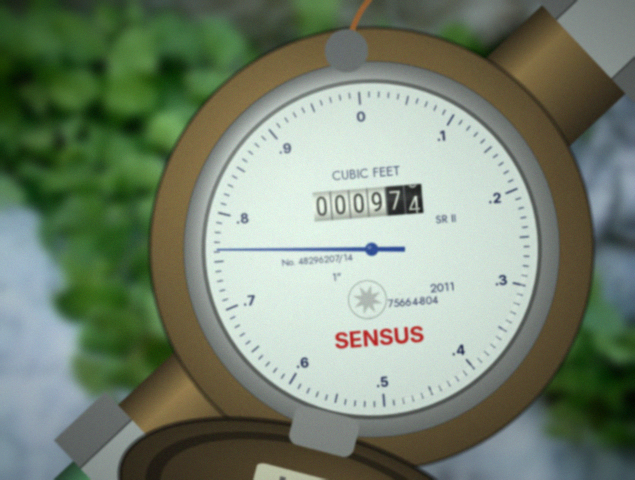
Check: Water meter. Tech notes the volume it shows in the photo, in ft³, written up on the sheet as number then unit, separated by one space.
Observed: 973.76 ft³
